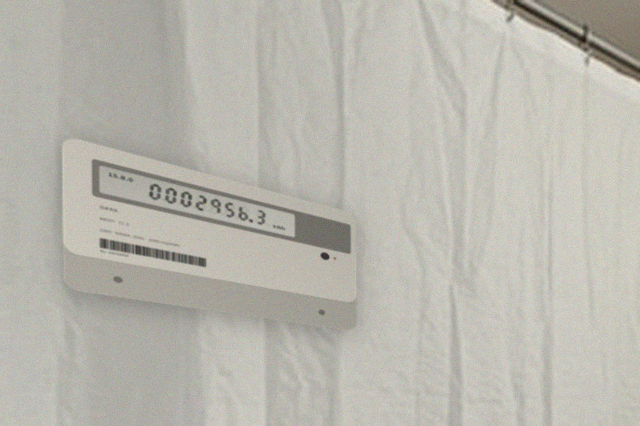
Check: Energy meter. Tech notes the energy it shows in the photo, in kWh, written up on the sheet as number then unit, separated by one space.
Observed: 2956.3 kWh
